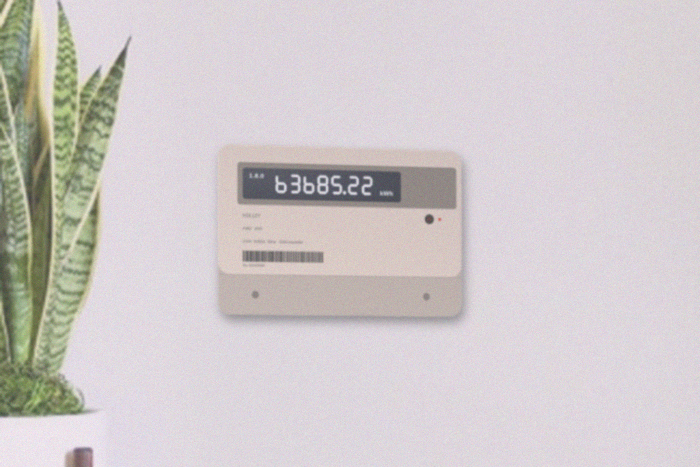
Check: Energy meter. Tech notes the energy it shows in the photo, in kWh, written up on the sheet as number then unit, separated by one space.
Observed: 63685.22 kWh
